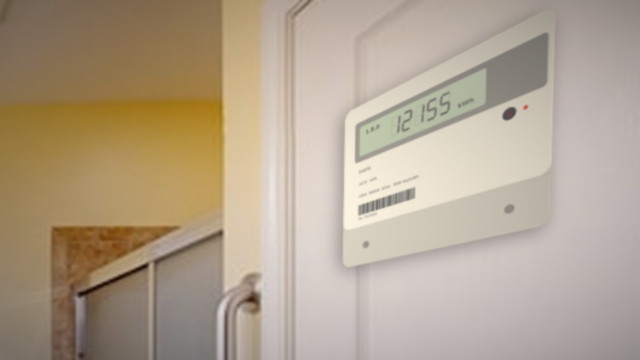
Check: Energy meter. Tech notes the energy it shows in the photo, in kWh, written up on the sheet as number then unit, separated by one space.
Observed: 12155 kWh
